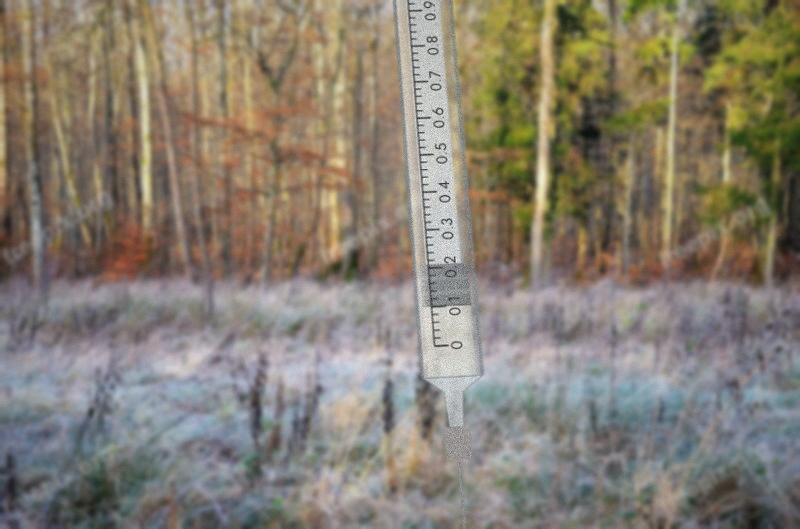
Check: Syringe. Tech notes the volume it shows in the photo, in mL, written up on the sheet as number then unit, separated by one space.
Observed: 0.1 mL
